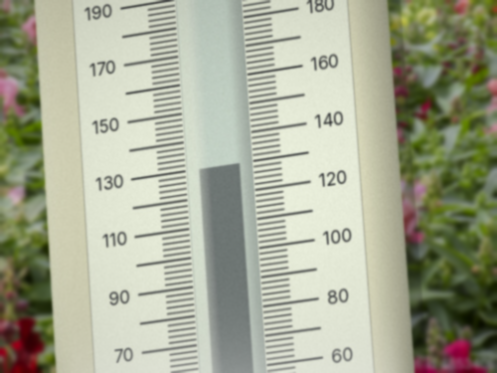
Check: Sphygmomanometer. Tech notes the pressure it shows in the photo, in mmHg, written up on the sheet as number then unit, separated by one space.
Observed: 130 mmHg
